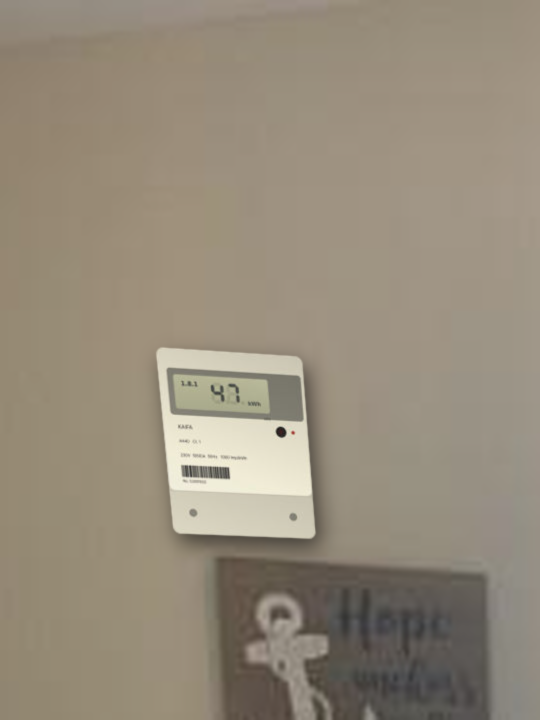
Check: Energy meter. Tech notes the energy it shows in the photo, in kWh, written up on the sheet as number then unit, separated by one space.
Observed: 47 kWh
